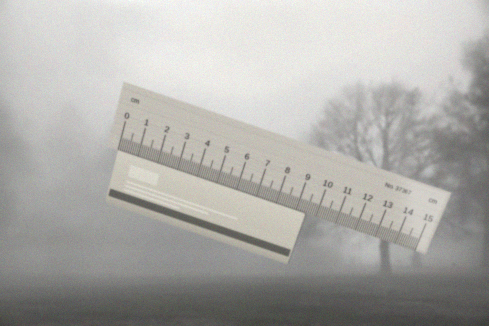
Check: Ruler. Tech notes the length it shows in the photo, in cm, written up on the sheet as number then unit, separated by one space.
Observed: 9.5 cm
